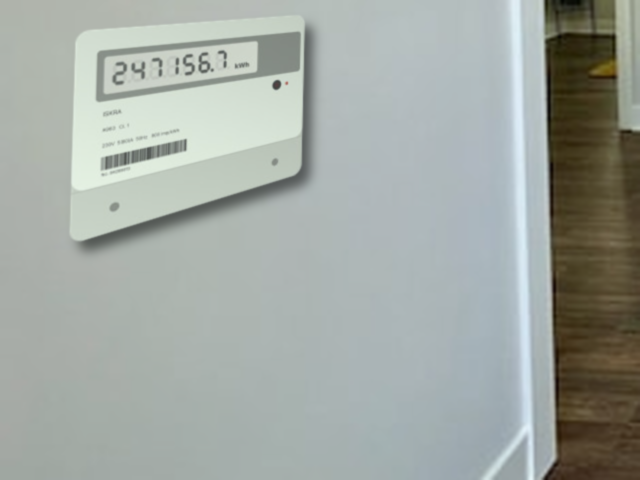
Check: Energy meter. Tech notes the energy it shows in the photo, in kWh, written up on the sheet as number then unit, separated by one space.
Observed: 247156.7 kWh
